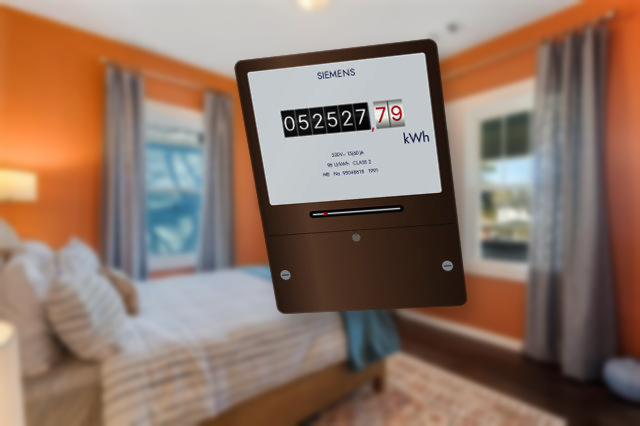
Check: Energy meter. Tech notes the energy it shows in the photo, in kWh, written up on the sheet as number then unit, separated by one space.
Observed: 52527.79 kWh
